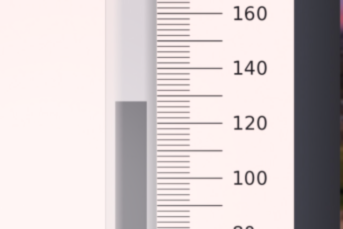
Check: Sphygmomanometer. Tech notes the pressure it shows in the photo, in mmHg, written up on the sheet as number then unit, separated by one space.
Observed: 128 mmHg
